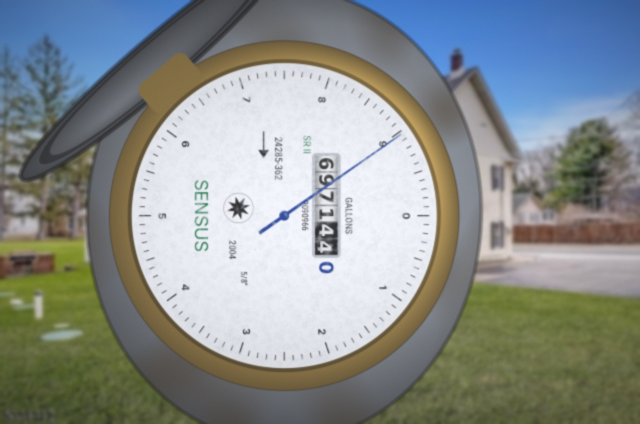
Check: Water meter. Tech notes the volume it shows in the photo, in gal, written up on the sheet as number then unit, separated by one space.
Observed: 6971439.0 gal
